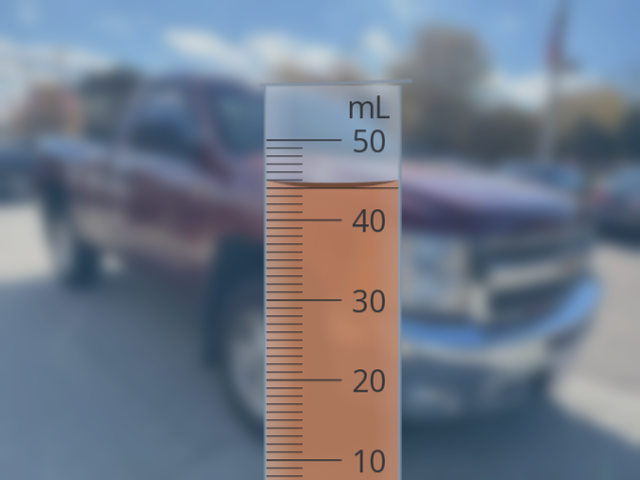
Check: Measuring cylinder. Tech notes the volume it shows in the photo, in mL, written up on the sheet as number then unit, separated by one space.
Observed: 44 mL
